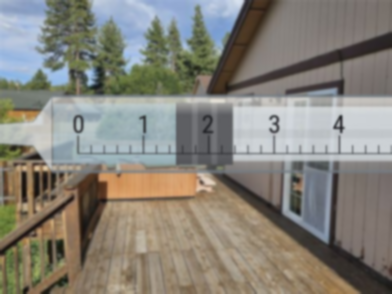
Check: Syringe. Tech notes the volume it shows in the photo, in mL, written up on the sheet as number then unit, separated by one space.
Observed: 1.5 mL
